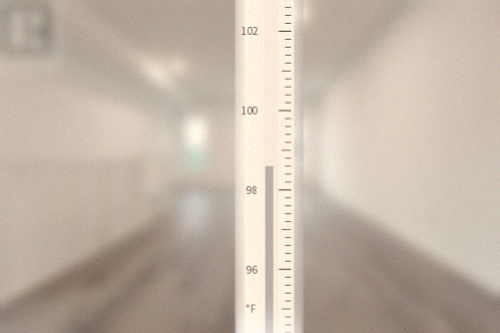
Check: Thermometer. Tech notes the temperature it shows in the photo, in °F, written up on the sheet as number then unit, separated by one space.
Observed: 98.6 °F
